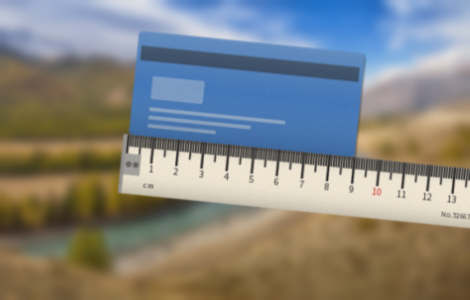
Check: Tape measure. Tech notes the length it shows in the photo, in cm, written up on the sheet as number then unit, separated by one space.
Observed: 9 cm
